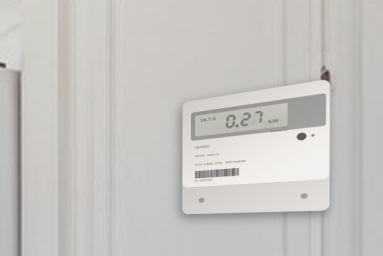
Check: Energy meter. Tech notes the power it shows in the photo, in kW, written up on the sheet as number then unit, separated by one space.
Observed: 0.27 kW
